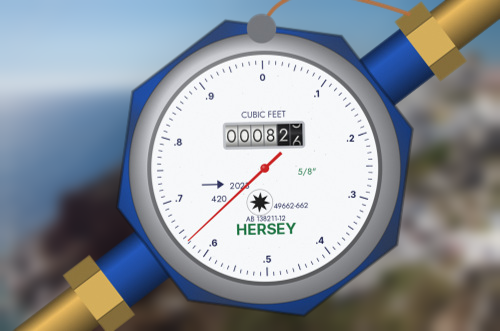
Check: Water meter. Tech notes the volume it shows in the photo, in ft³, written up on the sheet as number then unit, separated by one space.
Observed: 825.63 ft³
